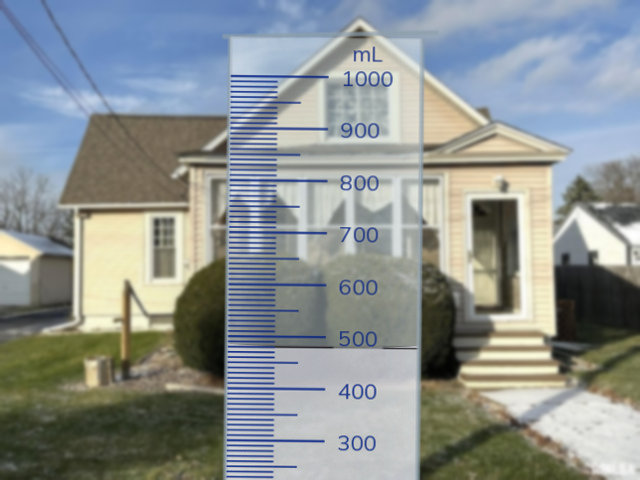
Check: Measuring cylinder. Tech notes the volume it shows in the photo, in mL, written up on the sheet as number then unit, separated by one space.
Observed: 480 mL
